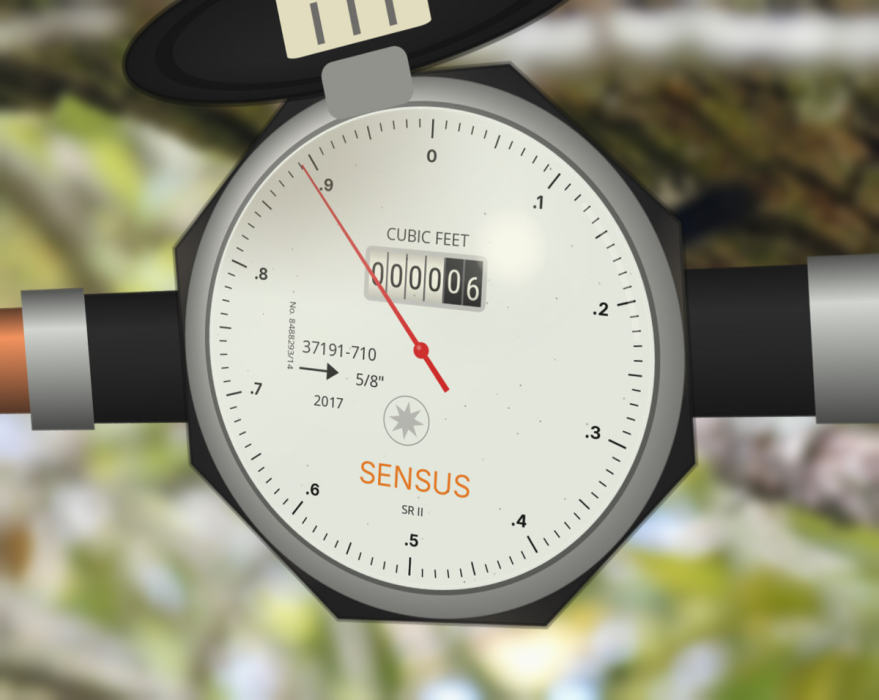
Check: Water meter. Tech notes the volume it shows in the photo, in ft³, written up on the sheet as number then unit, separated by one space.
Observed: 5.89 ft³
